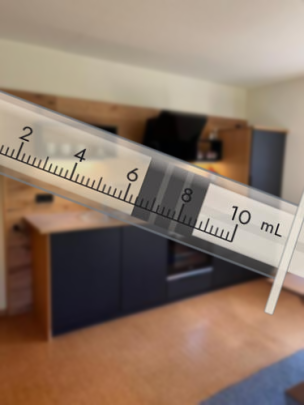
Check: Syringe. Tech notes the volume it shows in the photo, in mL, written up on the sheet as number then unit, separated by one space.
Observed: 6.4 mL
